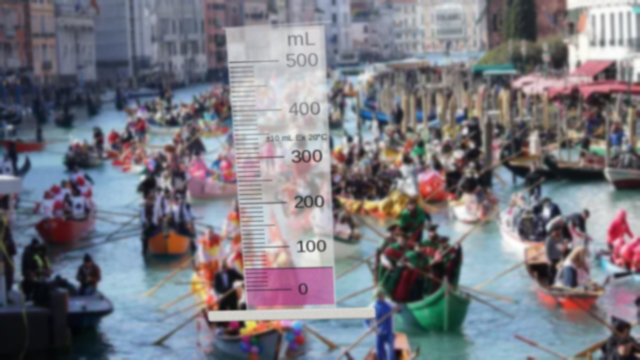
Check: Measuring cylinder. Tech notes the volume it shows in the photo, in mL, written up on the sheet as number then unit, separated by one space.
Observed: 50 mL
